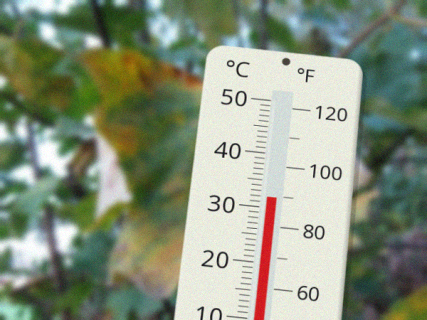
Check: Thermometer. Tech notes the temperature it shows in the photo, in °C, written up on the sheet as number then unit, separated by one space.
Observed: 32 °C
